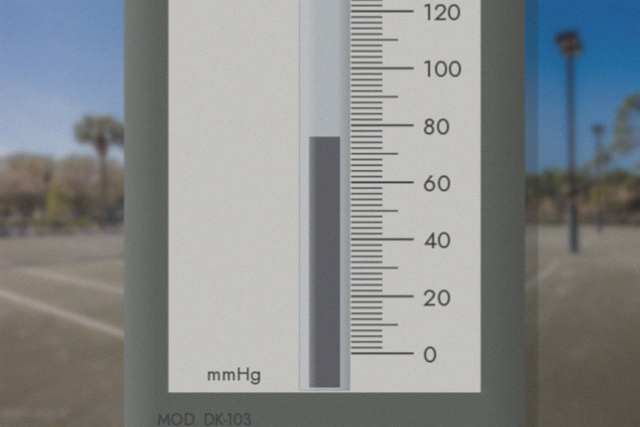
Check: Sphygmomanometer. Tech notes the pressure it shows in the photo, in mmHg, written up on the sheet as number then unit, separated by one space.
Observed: 76 mmHg
